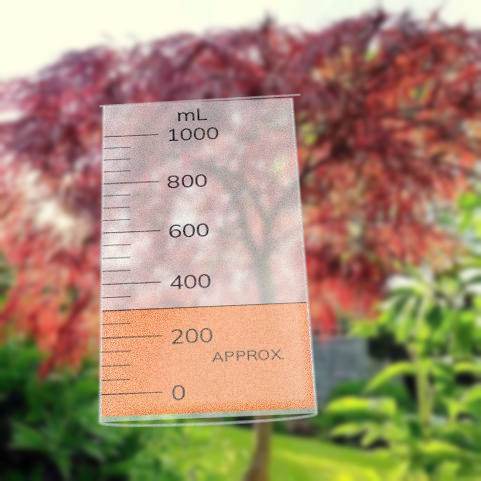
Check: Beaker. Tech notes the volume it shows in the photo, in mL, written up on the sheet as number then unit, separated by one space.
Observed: 300 mL
